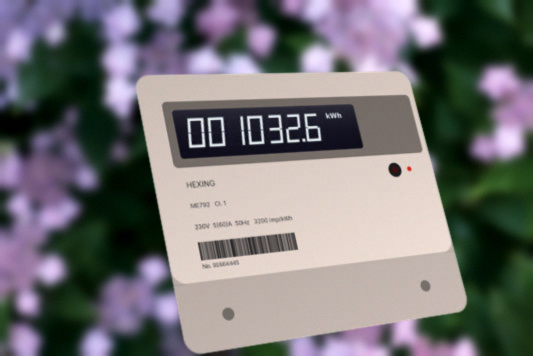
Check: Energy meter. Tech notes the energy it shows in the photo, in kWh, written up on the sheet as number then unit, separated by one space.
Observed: 1032.6 kWh
